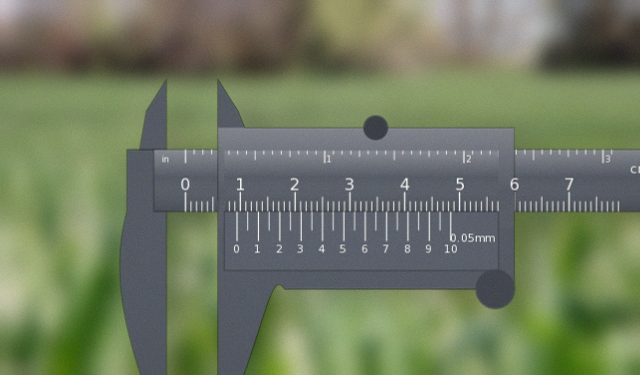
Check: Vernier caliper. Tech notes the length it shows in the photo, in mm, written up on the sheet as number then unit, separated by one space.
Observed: 9.4 mm
